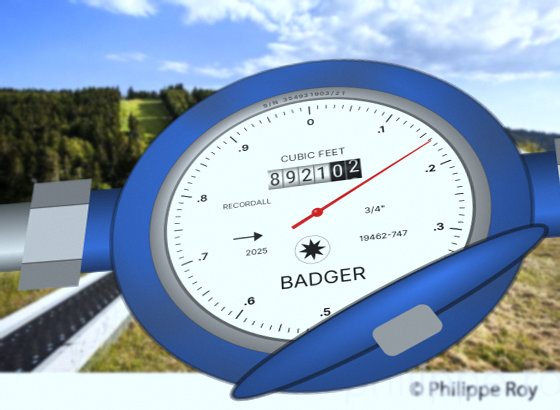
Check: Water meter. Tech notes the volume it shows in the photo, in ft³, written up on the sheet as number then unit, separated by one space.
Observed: 892102.16 ft³
